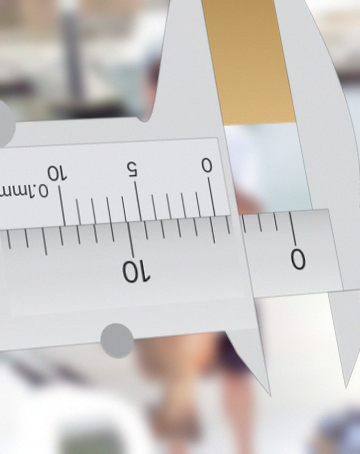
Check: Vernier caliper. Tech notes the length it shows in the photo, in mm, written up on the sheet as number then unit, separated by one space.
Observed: 4.7 mm
